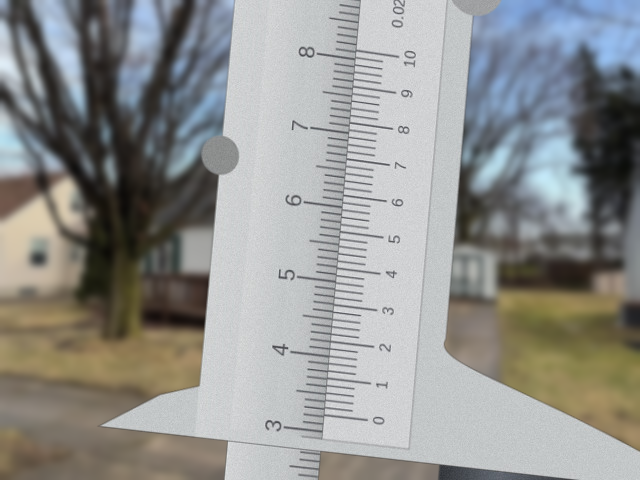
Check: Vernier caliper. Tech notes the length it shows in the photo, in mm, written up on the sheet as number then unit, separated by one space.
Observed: 32.2 mm
